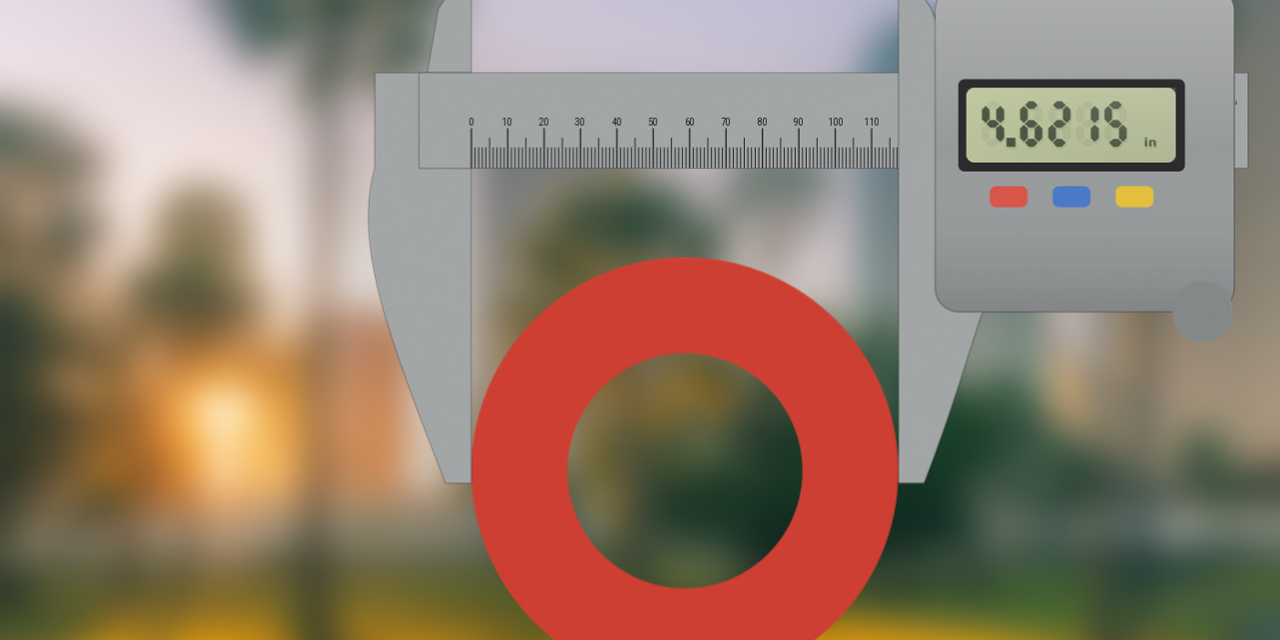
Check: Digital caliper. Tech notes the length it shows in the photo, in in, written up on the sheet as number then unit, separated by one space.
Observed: 4.6215 in
